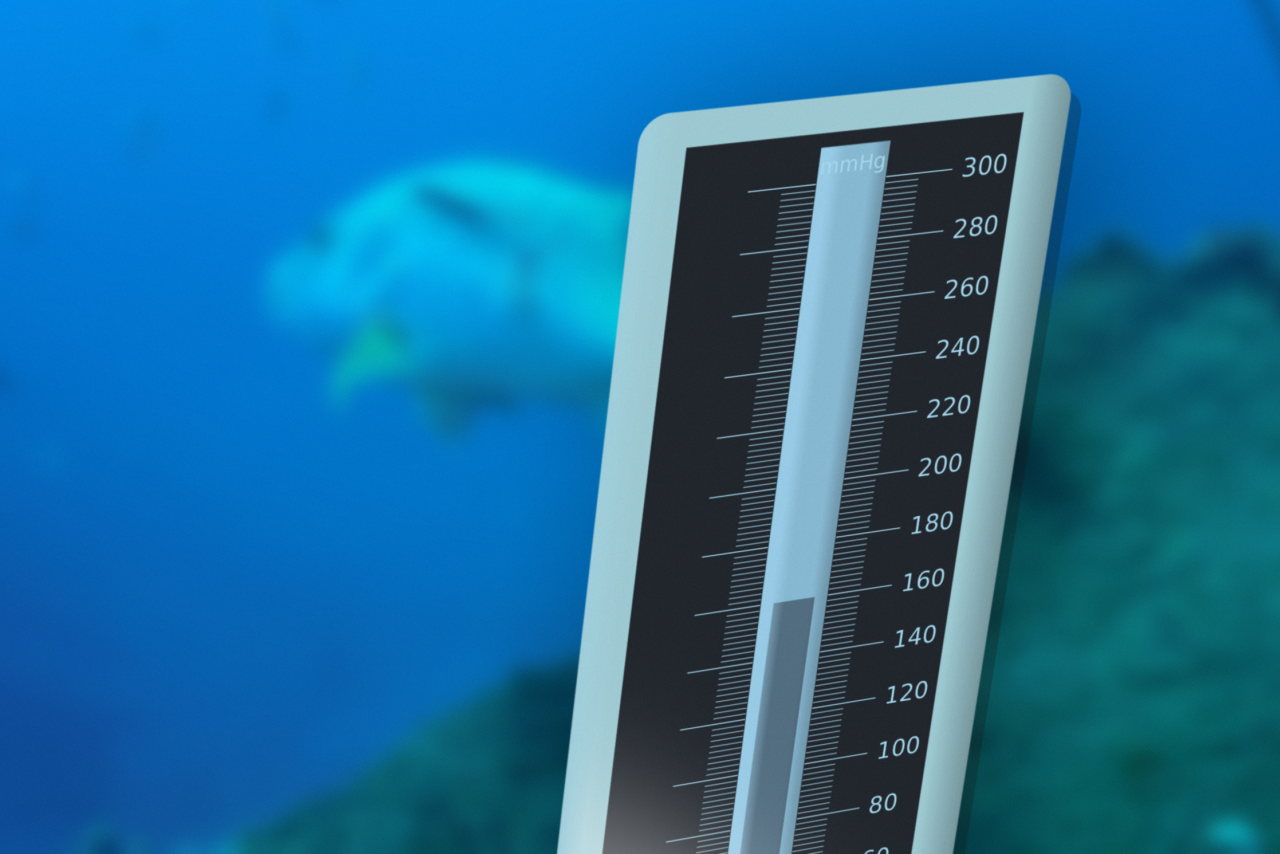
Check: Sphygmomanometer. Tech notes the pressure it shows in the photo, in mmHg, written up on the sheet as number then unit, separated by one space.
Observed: 160 mmHg
